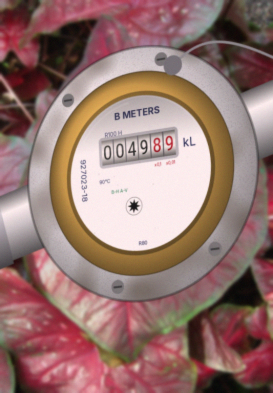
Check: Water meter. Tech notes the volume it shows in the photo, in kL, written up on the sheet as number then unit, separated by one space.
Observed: 49.89 kL
